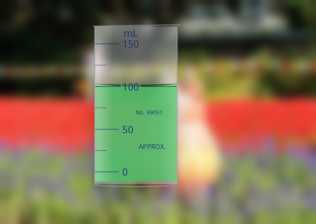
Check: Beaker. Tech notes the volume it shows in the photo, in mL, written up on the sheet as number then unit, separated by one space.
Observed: 100 mL
